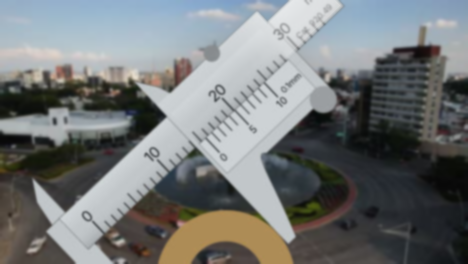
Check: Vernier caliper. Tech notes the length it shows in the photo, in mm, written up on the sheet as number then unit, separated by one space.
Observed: 15.6 mm
